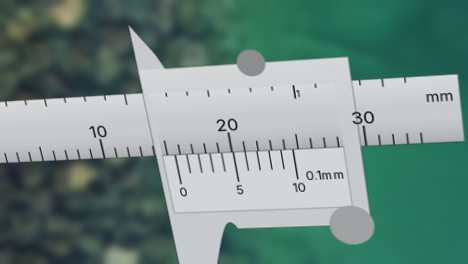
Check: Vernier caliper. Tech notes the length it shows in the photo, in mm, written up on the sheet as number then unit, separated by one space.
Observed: 15.6 mm
